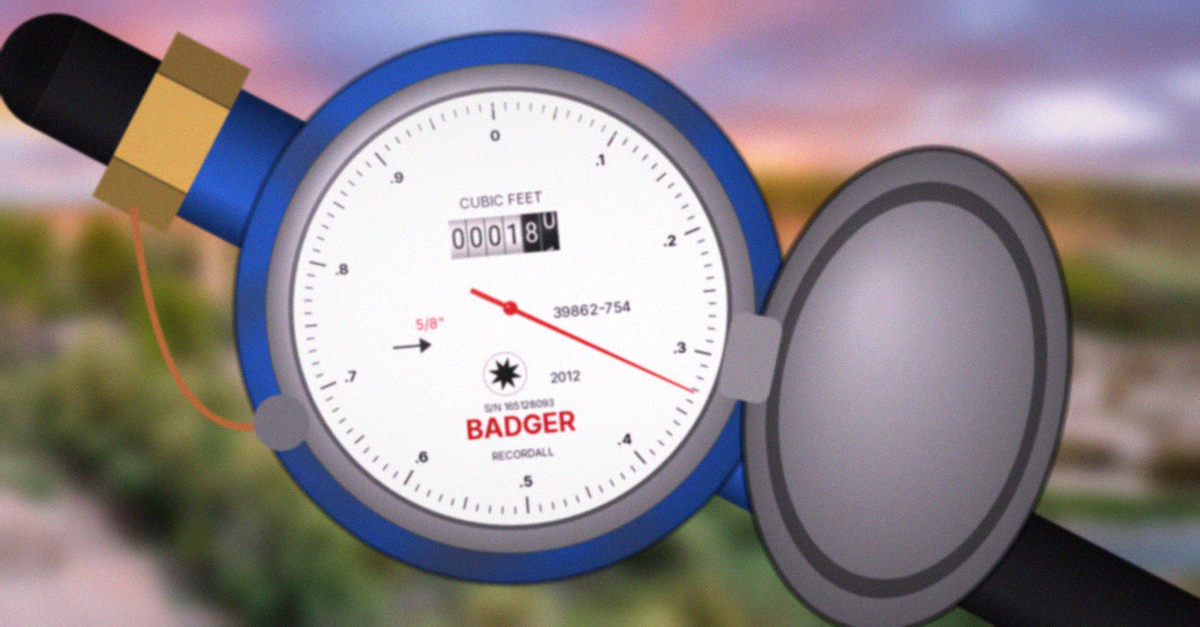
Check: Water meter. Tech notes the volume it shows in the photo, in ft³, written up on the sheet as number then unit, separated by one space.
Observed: 180.33 ft³
